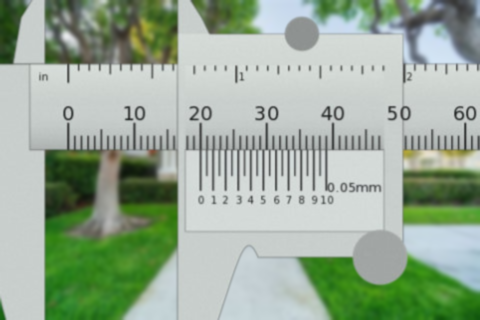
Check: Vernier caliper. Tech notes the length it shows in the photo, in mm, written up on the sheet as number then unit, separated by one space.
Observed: 20.0 mm
